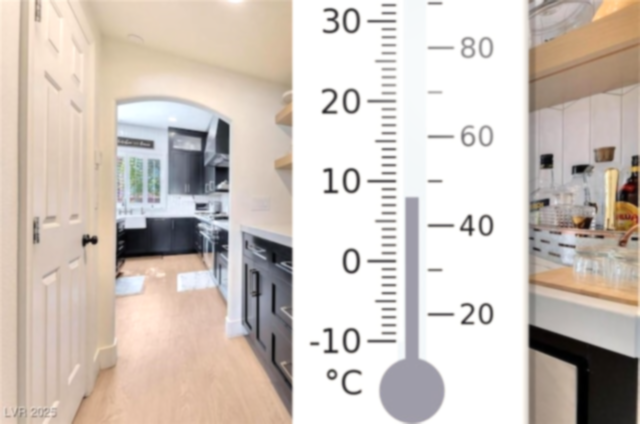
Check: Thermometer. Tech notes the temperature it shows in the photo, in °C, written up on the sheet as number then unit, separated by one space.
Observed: 8 °C
